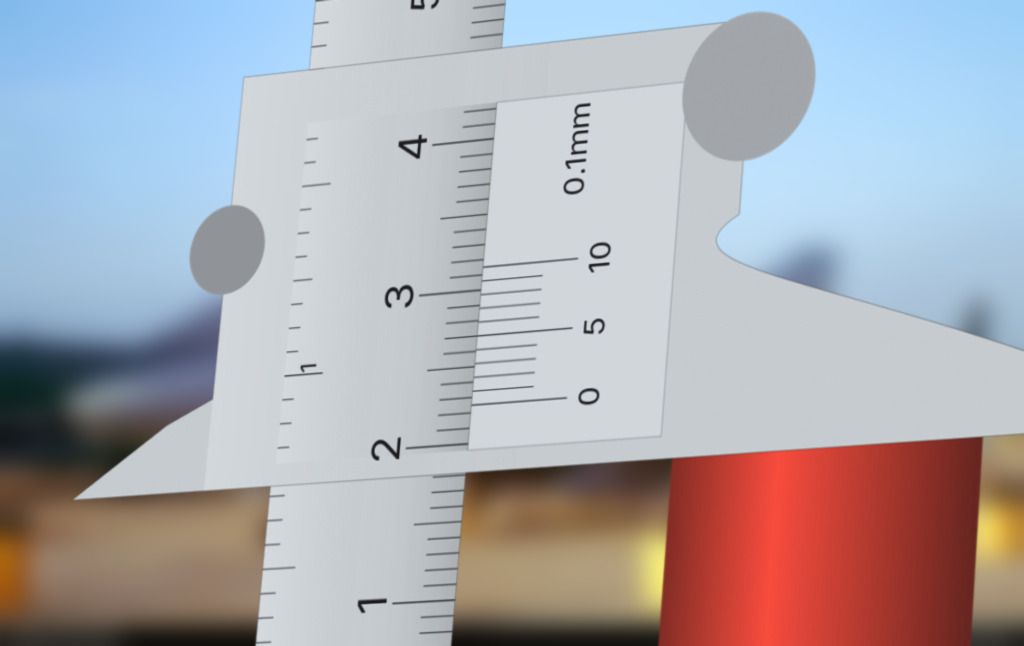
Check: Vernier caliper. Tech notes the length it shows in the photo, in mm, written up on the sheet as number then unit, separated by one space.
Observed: 22.5 mm
